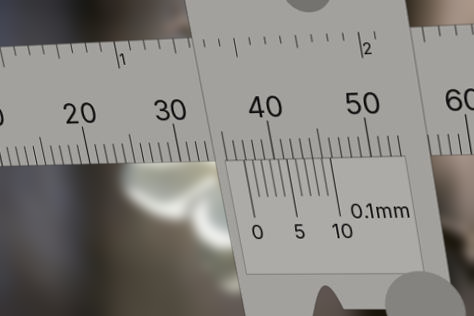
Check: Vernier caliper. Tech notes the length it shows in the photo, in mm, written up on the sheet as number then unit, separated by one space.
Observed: 36.8 mm
